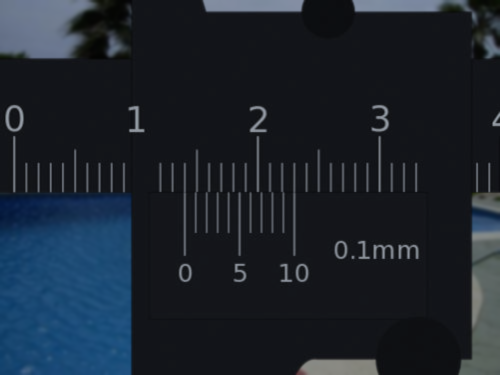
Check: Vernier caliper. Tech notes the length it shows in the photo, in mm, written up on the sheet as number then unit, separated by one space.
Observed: 14.0 mm
